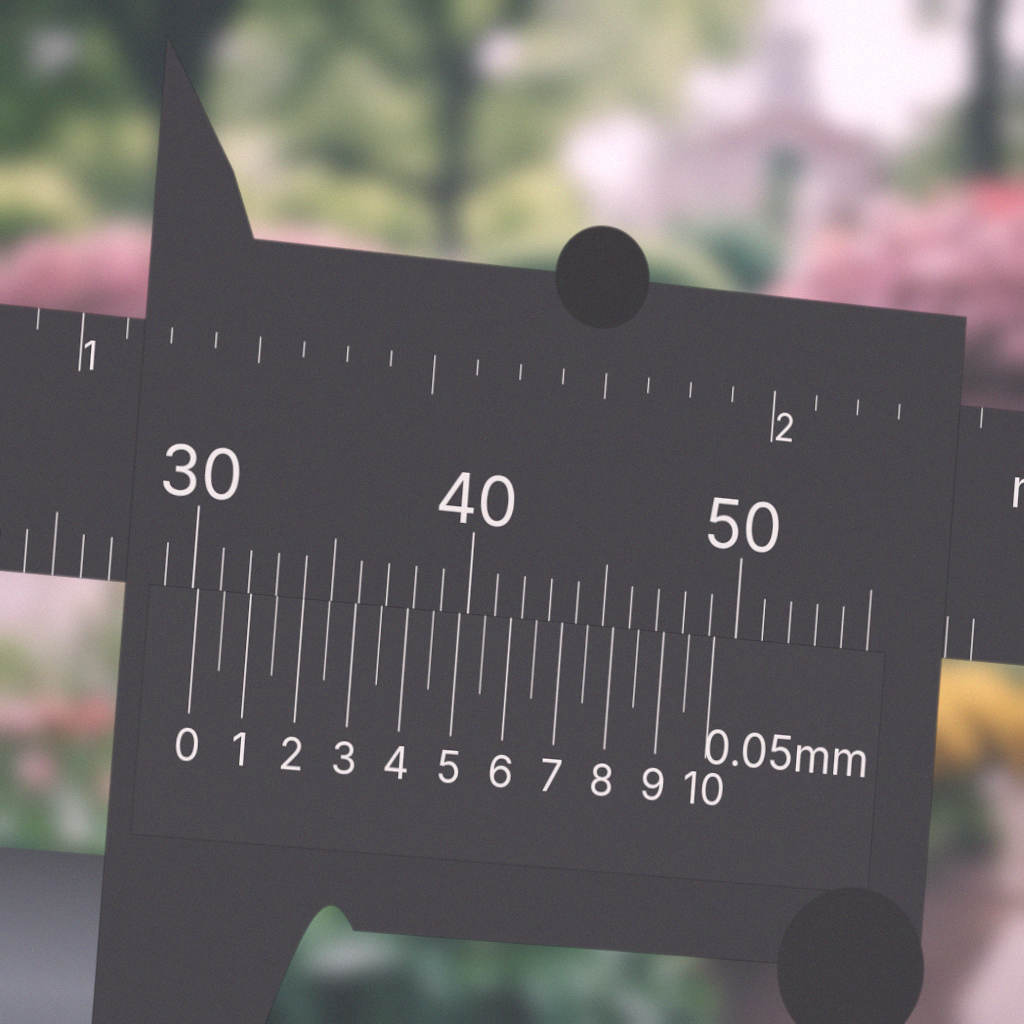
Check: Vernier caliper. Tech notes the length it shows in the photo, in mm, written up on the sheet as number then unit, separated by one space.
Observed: 30.20 mm
